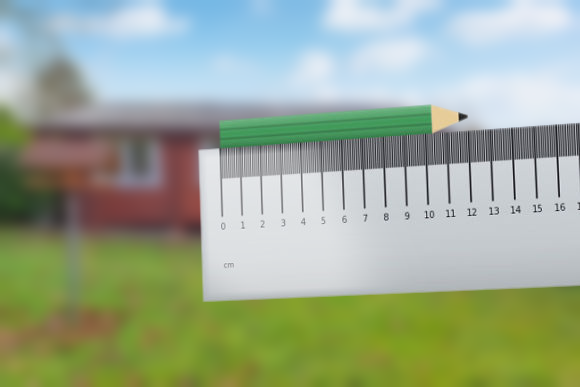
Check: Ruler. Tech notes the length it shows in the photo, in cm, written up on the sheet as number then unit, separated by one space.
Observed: 12 cm
